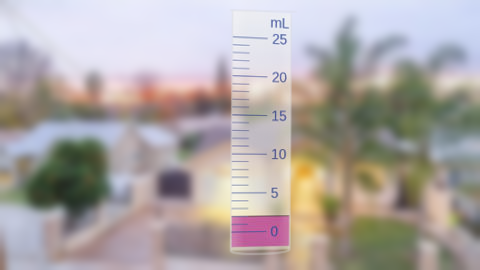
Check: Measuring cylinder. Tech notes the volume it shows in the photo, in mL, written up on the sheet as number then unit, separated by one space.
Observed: 2 mL
